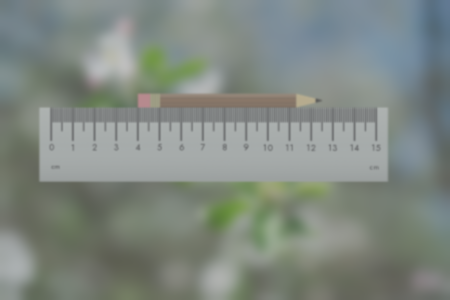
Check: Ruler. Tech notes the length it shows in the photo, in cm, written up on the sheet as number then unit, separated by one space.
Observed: 8.5 cm
